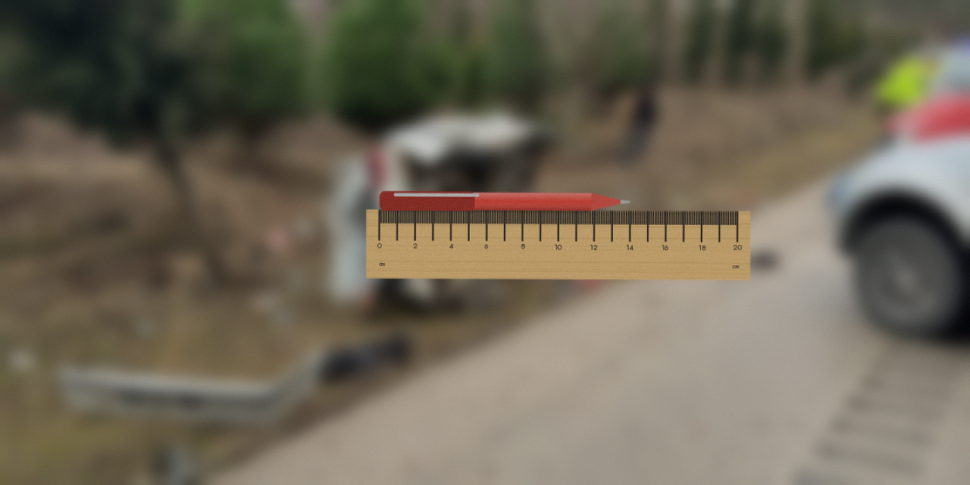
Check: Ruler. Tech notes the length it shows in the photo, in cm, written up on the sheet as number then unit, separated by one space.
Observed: 14 cm
